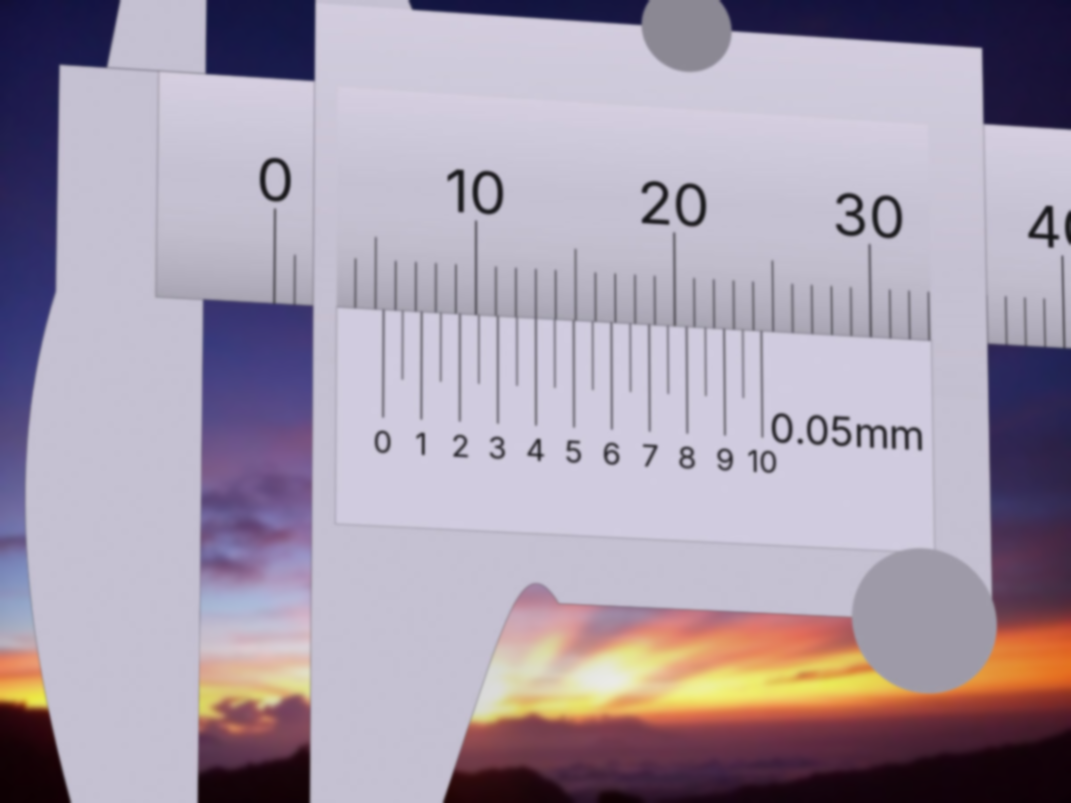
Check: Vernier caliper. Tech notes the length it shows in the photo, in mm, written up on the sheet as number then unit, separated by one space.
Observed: 5.4 mm
